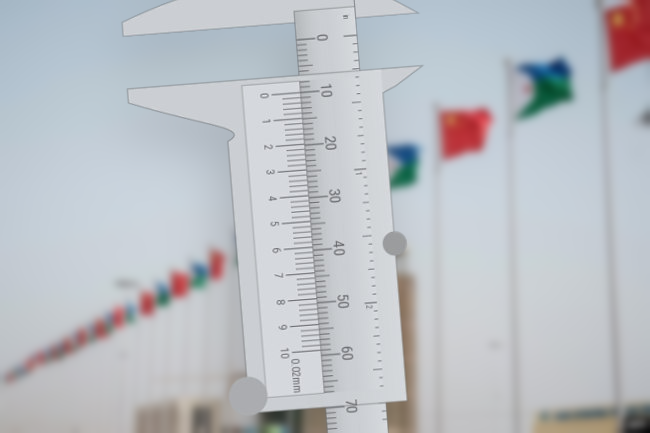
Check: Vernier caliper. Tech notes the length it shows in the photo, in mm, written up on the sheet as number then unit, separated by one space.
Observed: 10.0 mm
